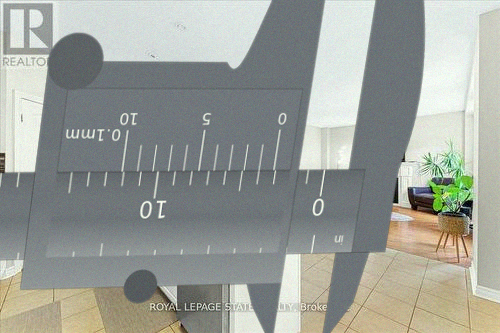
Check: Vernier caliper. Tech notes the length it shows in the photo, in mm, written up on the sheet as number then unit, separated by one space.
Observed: 3.1 mm
